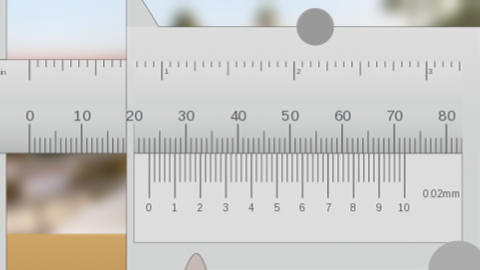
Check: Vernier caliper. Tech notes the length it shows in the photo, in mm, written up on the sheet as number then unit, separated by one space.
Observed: 23.0 mm
